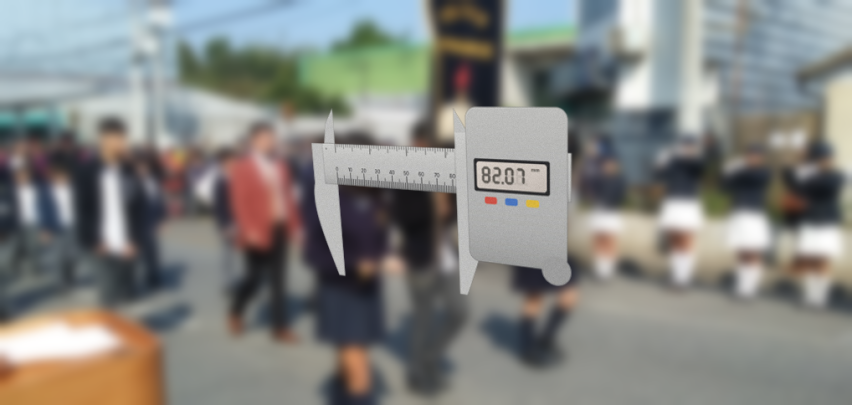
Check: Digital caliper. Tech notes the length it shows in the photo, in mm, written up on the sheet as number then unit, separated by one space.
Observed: 82.07 mm
